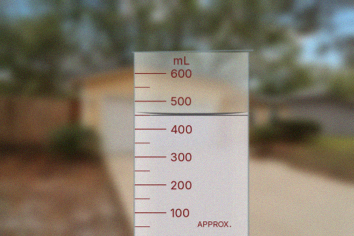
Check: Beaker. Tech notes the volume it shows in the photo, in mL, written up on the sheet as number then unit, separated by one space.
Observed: 450 mL
